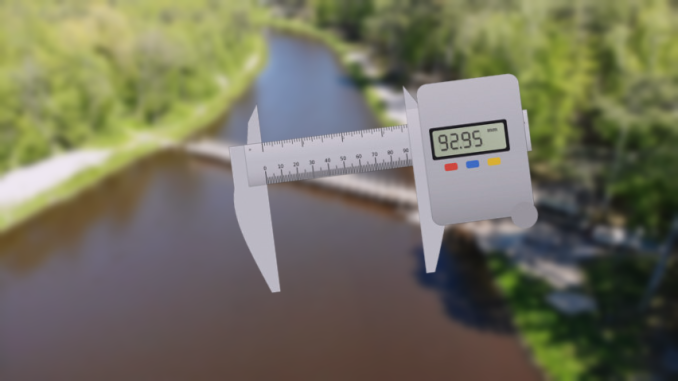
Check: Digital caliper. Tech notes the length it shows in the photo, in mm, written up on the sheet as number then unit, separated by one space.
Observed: 92.95 mm
